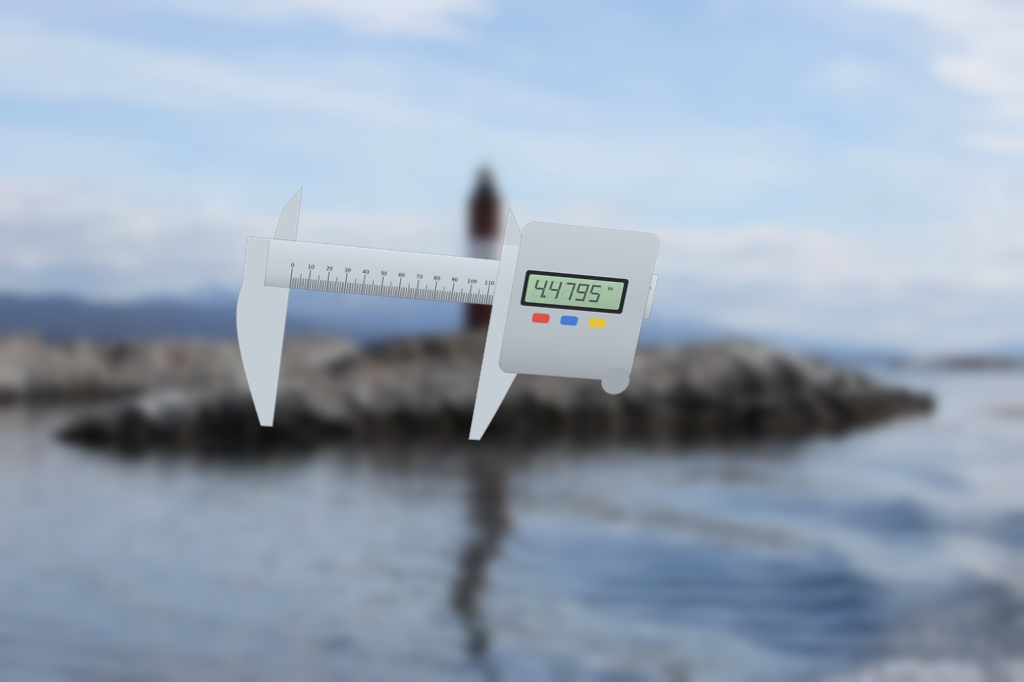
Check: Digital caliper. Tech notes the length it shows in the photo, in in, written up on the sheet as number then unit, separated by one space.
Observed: 4.4795 in
